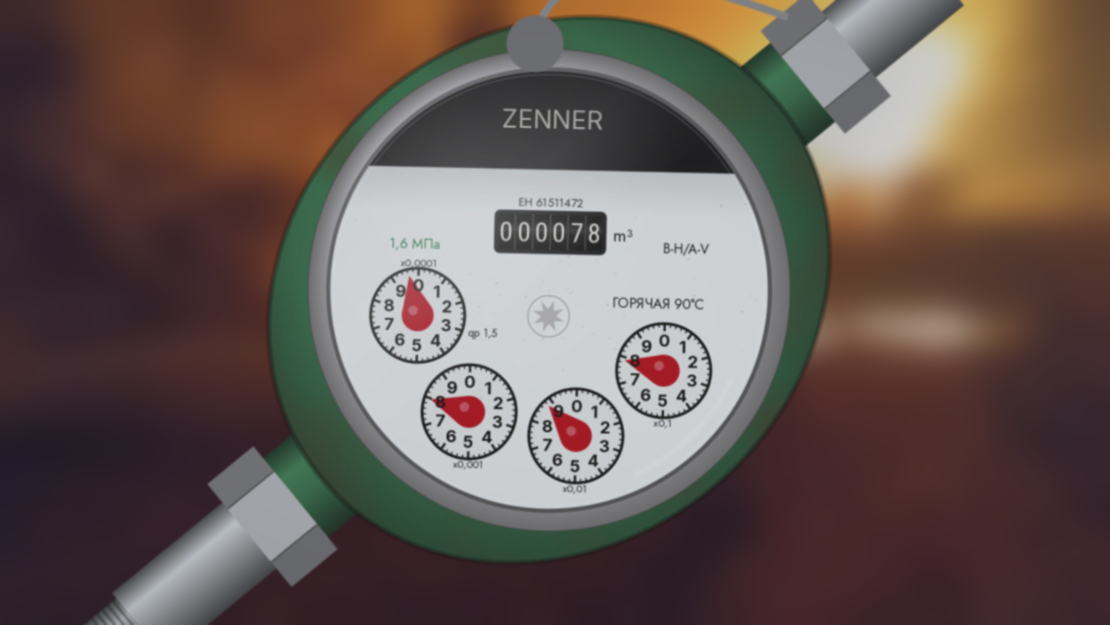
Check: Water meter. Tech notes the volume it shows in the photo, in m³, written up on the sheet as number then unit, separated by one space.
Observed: 78.7879 m³
